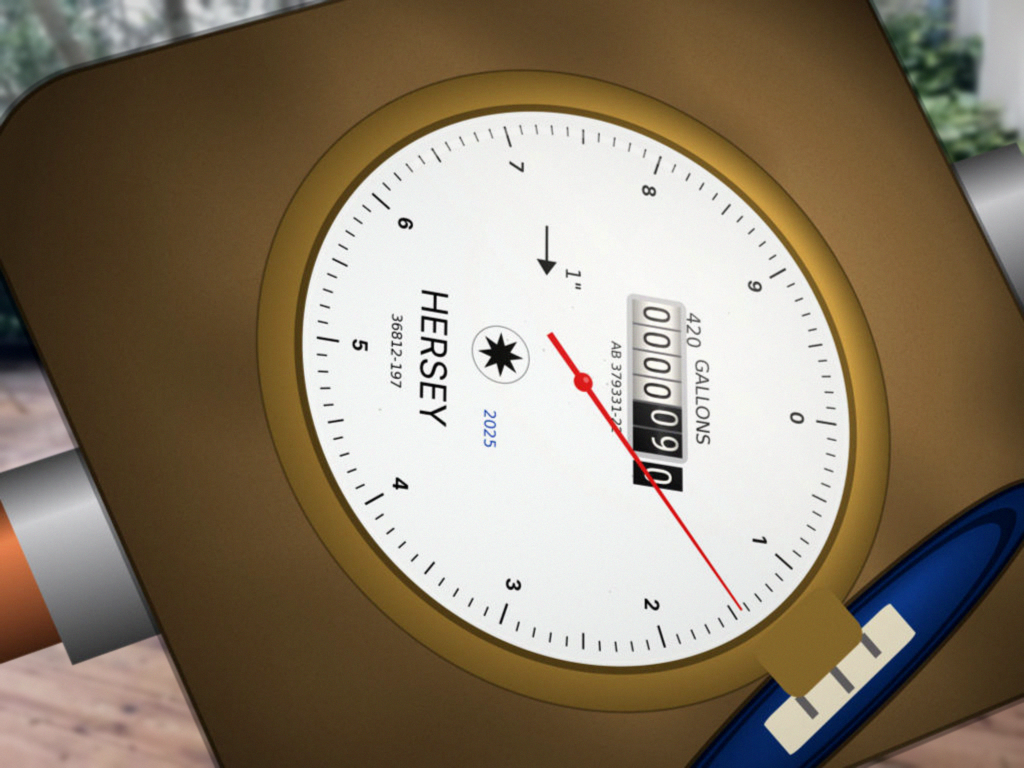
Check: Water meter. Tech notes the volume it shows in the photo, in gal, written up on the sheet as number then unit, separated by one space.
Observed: 91.4 gal
